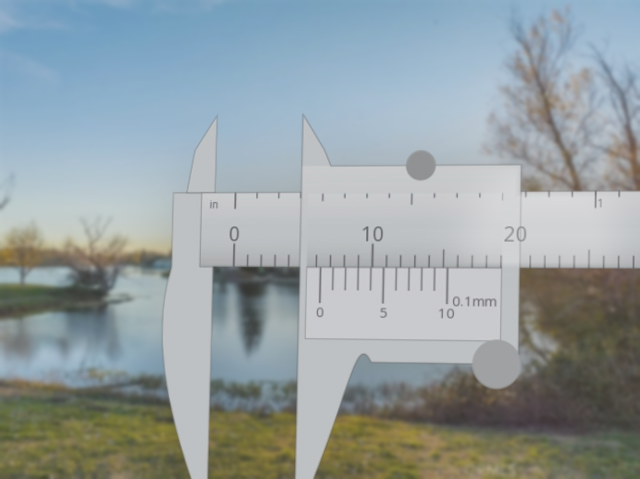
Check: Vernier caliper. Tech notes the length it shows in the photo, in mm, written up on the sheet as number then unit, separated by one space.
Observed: 6.3 mm
